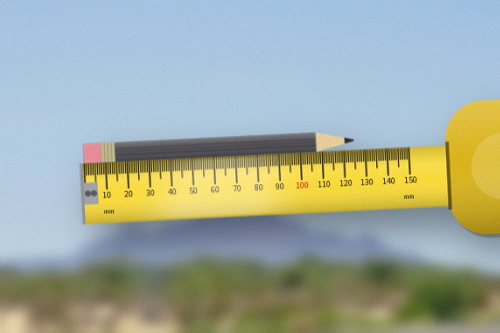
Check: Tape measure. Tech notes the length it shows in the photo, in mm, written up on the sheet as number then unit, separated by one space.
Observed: 125 mm
